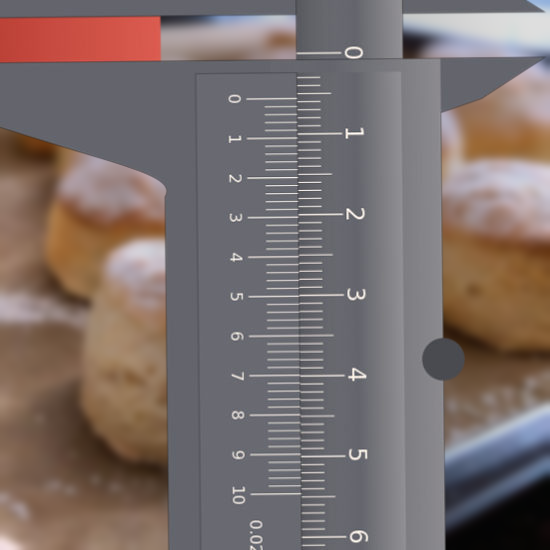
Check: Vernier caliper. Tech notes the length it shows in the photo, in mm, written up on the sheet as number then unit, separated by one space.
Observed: 5.6 mm
